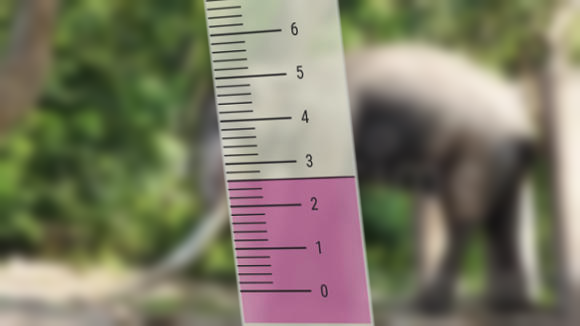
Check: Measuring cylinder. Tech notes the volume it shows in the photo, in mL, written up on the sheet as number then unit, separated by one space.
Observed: 2.6 mL
